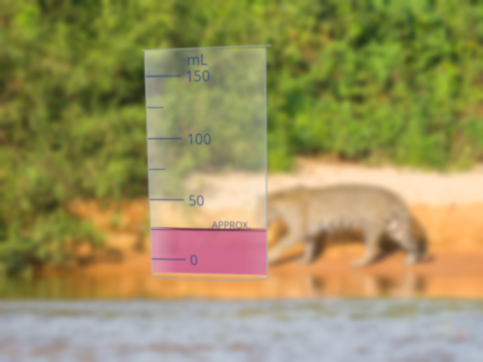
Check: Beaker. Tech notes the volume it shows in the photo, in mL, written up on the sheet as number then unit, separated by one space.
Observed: 25 mL
